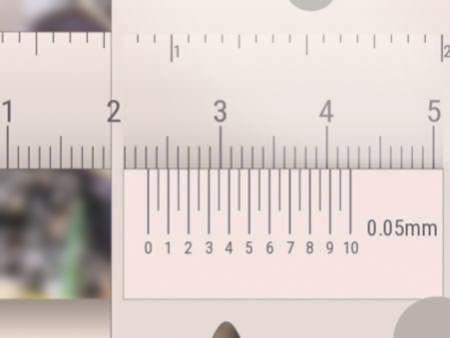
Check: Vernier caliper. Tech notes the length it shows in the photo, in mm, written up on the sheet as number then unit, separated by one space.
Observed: 23.2 mm
